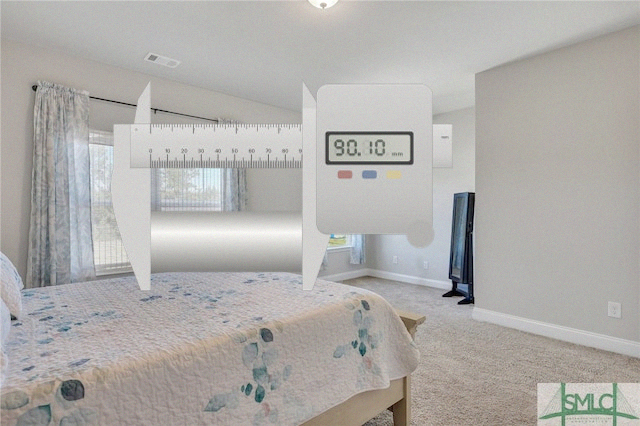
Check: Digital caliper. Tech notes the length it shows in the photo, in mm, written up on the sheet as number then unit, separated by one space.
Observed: 90.10 mm
